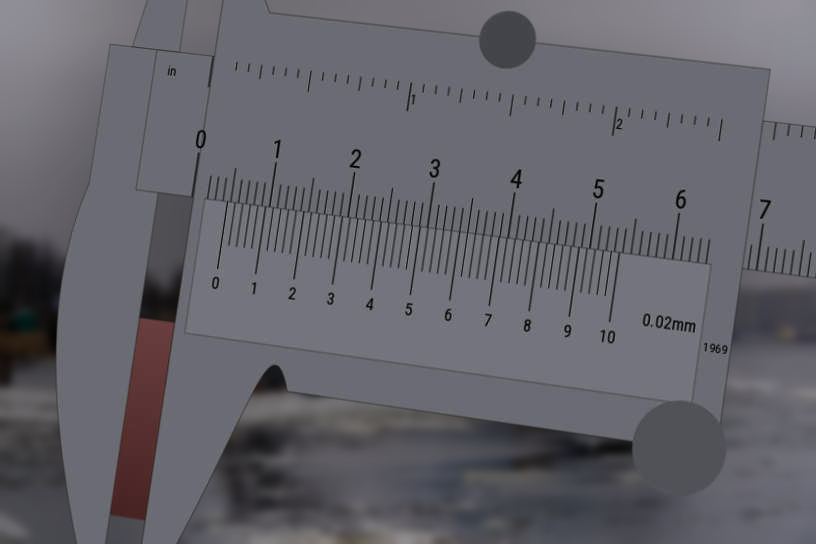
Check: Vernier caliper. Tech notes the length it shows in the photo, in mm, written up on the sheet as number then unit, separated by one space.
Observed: 4.6 mm
